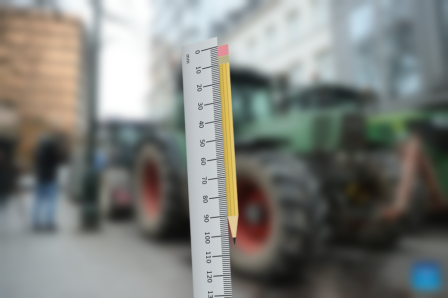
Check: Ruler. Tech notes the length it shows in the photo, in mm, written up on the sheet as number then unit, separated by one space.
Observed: 105 mm
